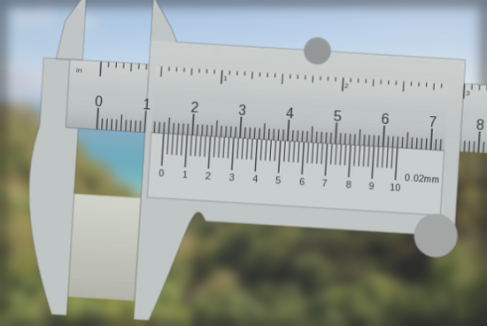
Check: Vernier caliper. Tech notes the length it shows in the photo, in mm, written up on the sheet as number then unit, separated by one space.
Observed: 14.0 mm
